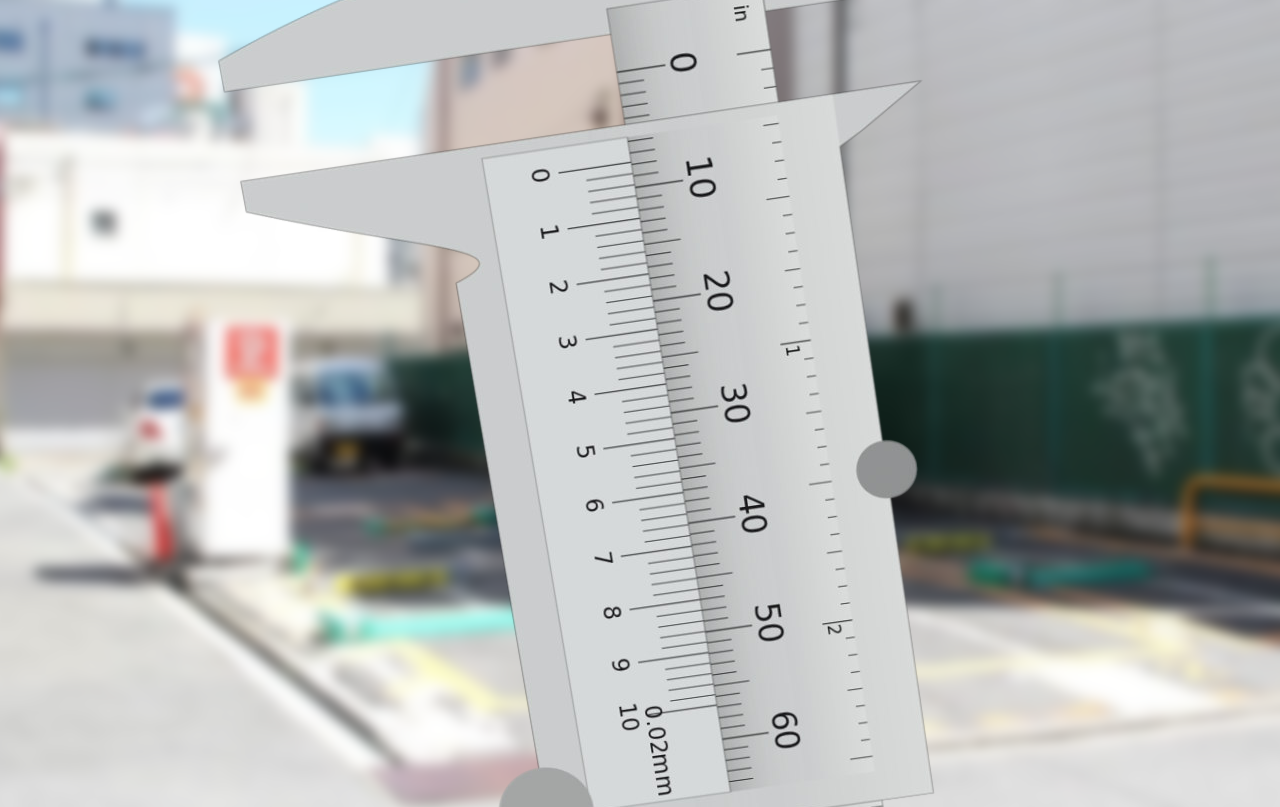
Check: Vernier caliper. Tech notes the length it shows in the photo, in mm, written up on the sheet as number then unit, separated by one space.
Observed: 7.8 mm
